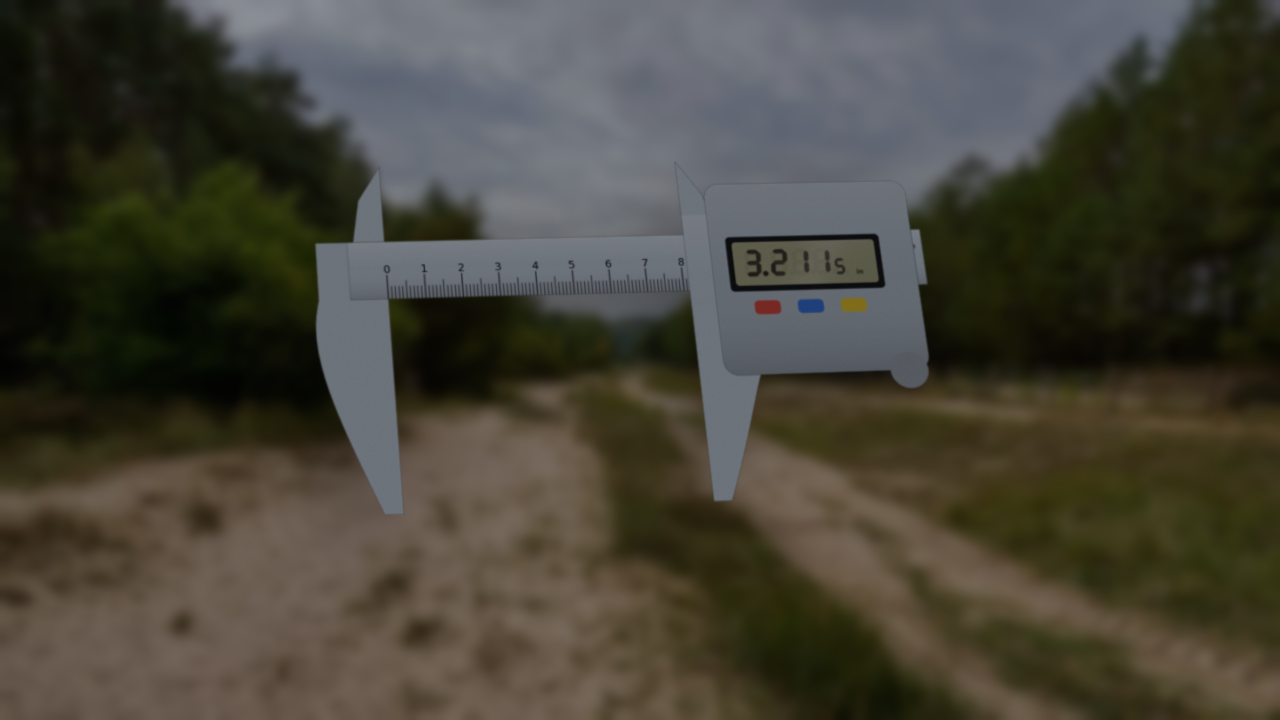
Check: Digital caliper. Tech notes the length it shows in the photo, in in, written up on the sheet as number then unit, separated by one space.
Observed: 3.2115 in
